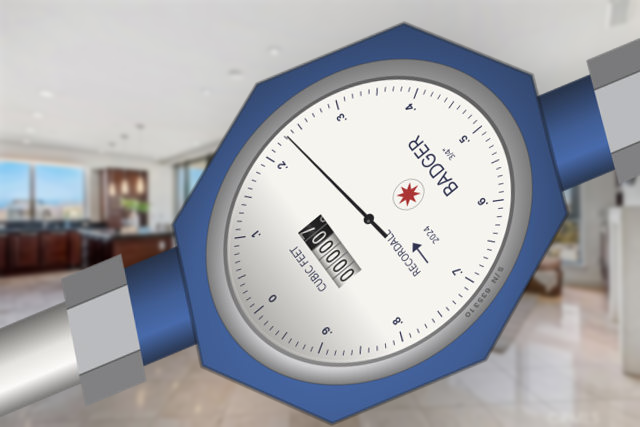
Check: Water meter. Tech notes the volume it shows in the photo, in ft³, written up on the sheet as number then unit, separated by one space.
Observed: 7.23 ft³
